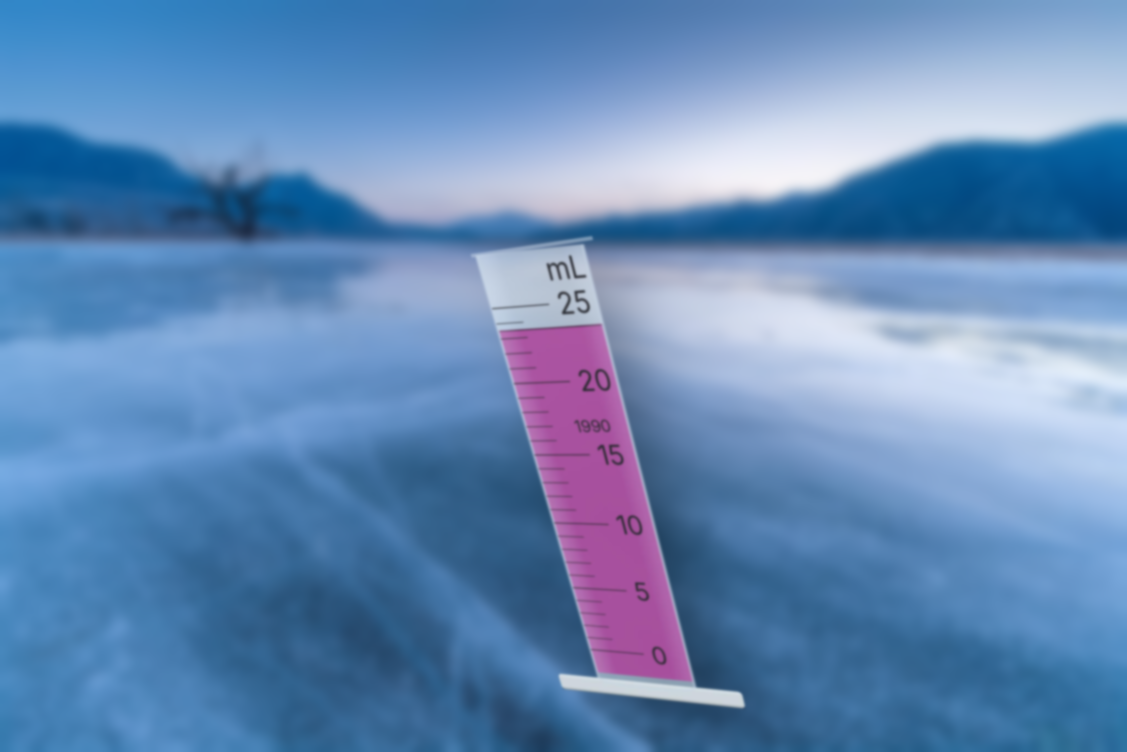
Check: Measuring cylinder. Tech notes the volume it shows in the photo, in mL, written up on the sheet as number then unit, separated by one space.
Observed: 23.5 mL
